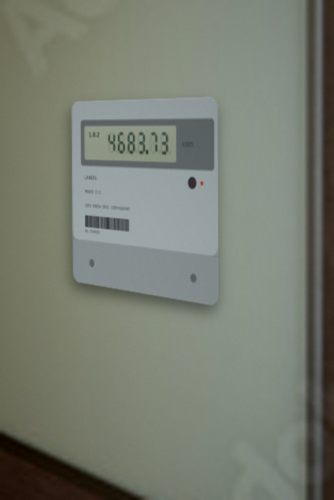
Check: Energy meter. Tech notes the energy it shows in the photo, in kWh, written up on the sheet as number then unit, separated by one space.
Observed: 4683.73 kWh
